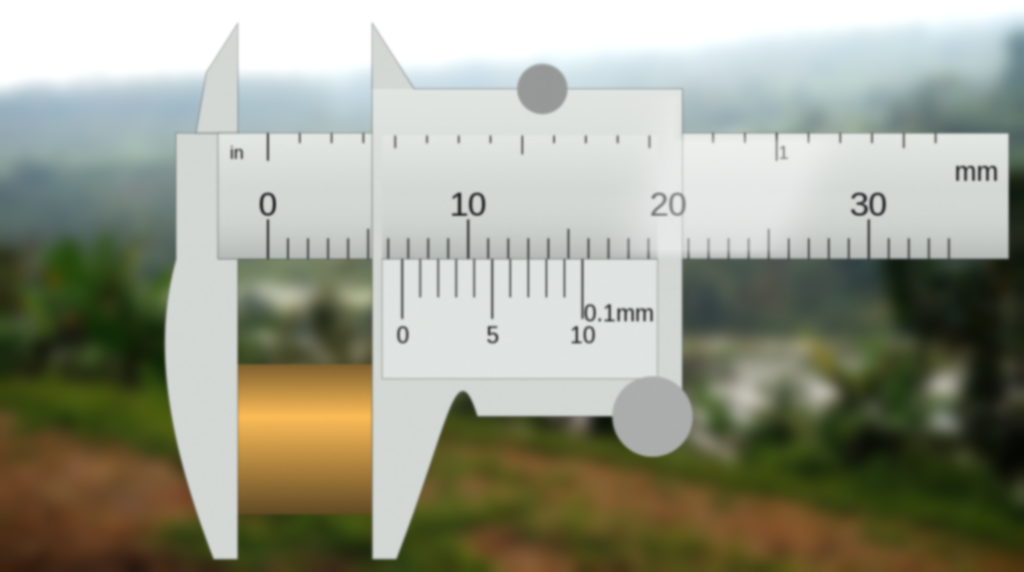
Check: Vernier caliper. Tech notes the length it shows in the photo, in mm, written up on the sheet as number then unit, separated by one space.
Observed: 6.7 mm
